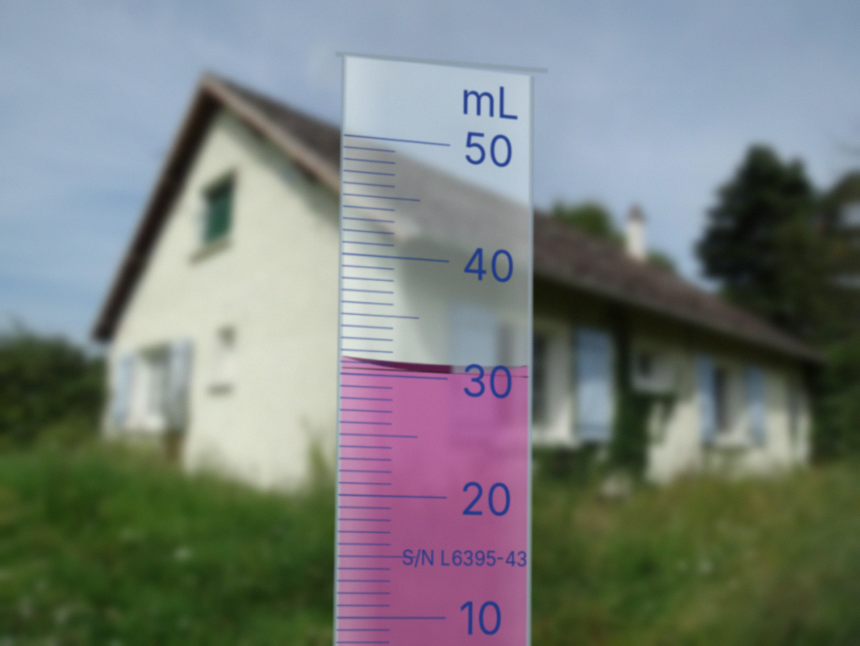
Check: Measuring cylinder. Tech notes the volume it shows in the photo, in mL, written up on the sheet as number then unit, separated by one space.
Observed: 30.5 mL
